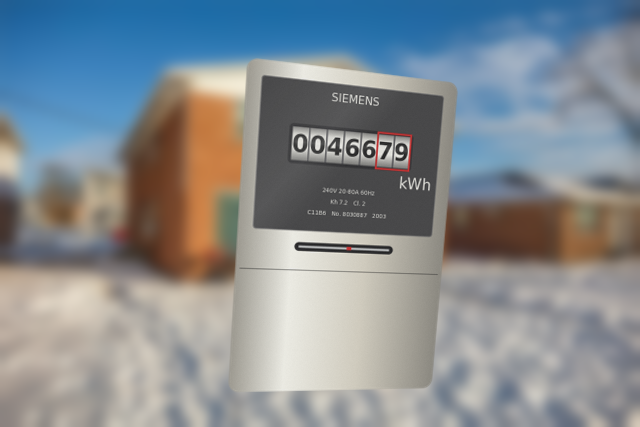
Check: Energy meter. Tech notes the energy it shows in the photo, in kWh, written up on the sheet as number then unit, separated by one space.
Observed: 466.79 kWh
